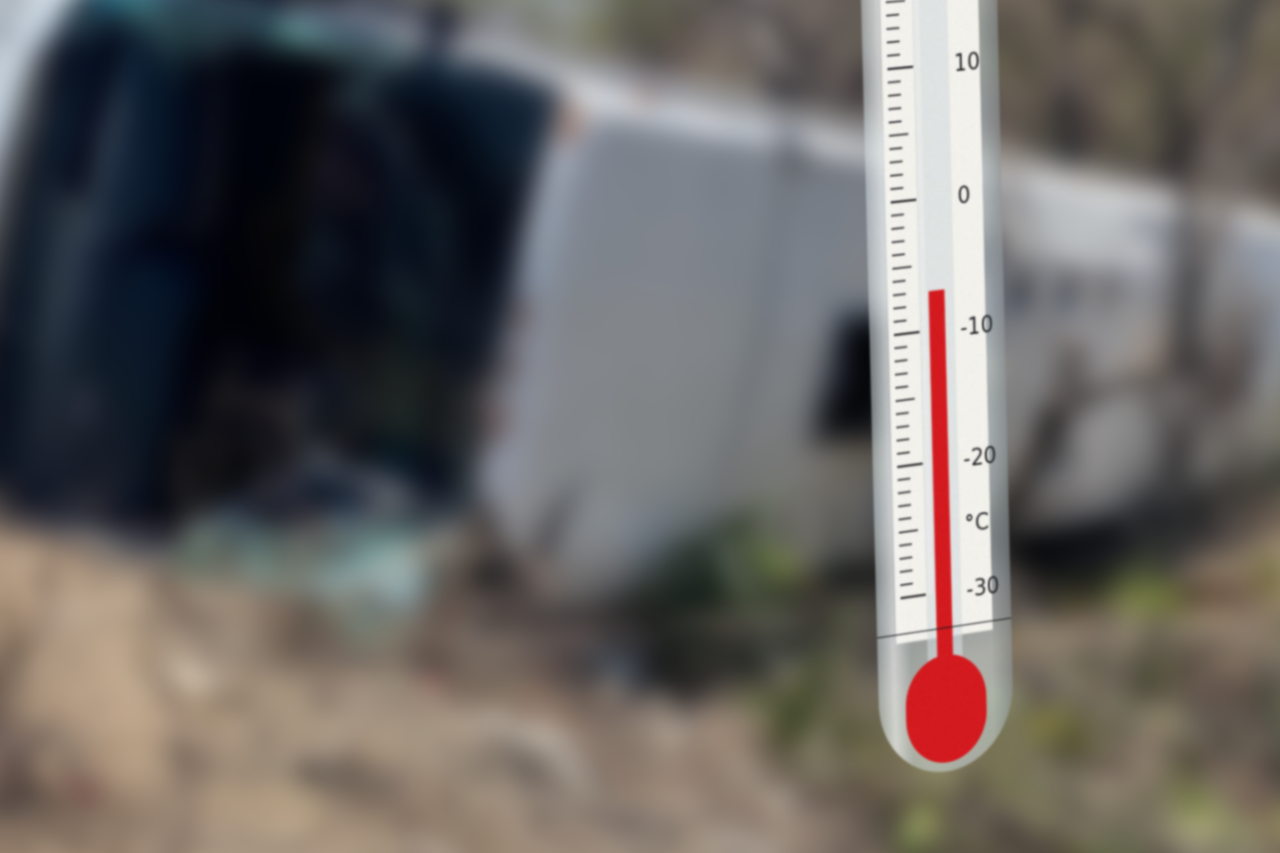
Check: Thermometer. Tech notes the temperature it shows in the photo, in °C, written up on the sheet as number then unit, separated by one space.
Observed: -7 °C
